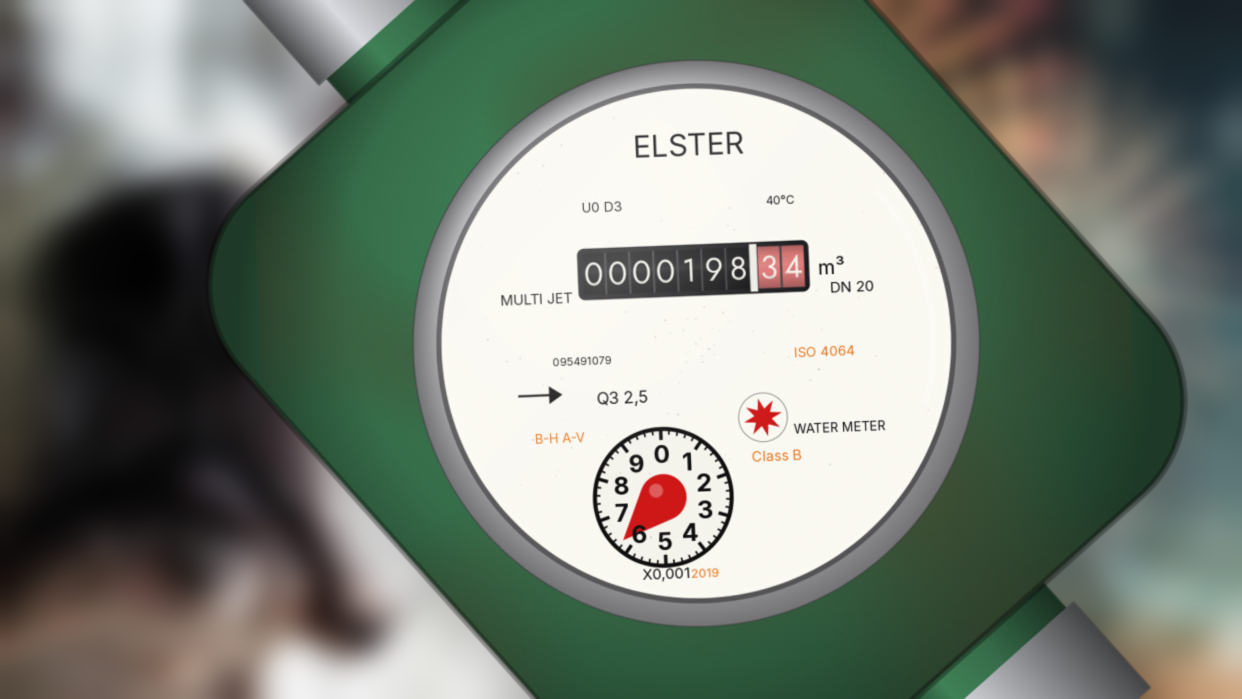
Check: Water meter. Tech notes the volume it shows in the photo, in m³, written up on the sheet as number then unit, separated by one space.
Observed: 198.346 m³
